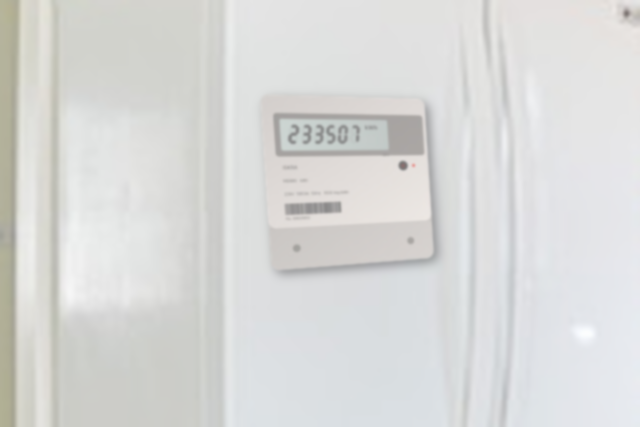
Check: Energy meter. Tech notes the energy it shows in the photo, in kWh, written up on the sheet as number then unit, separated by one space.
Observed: 233507 kWh
